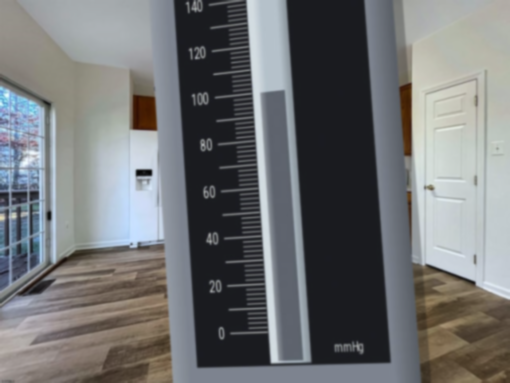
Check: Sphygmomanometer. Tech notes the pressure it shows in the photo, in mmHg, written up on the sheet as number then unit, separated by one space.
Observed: 100 mmHg
